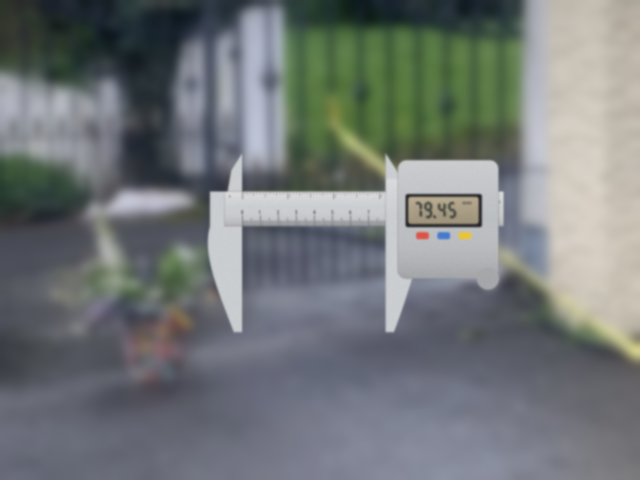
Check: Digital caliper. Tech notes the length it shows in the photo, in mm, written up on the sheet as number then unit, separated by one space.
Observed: 79.45 mm
